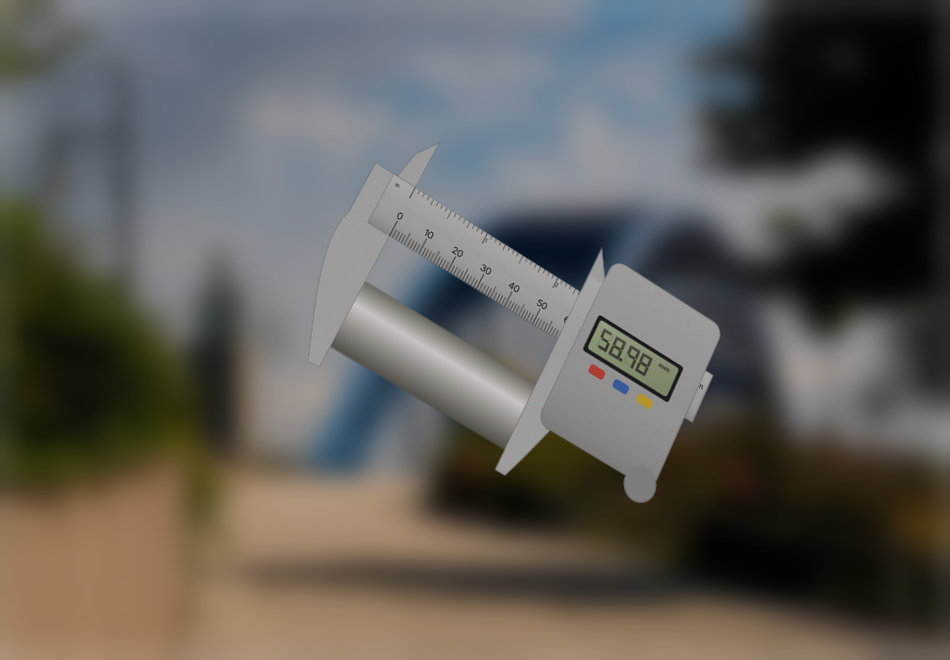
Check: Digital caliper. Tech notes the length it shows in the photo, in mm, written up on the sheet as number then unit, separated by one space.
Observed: 58.98 mm
